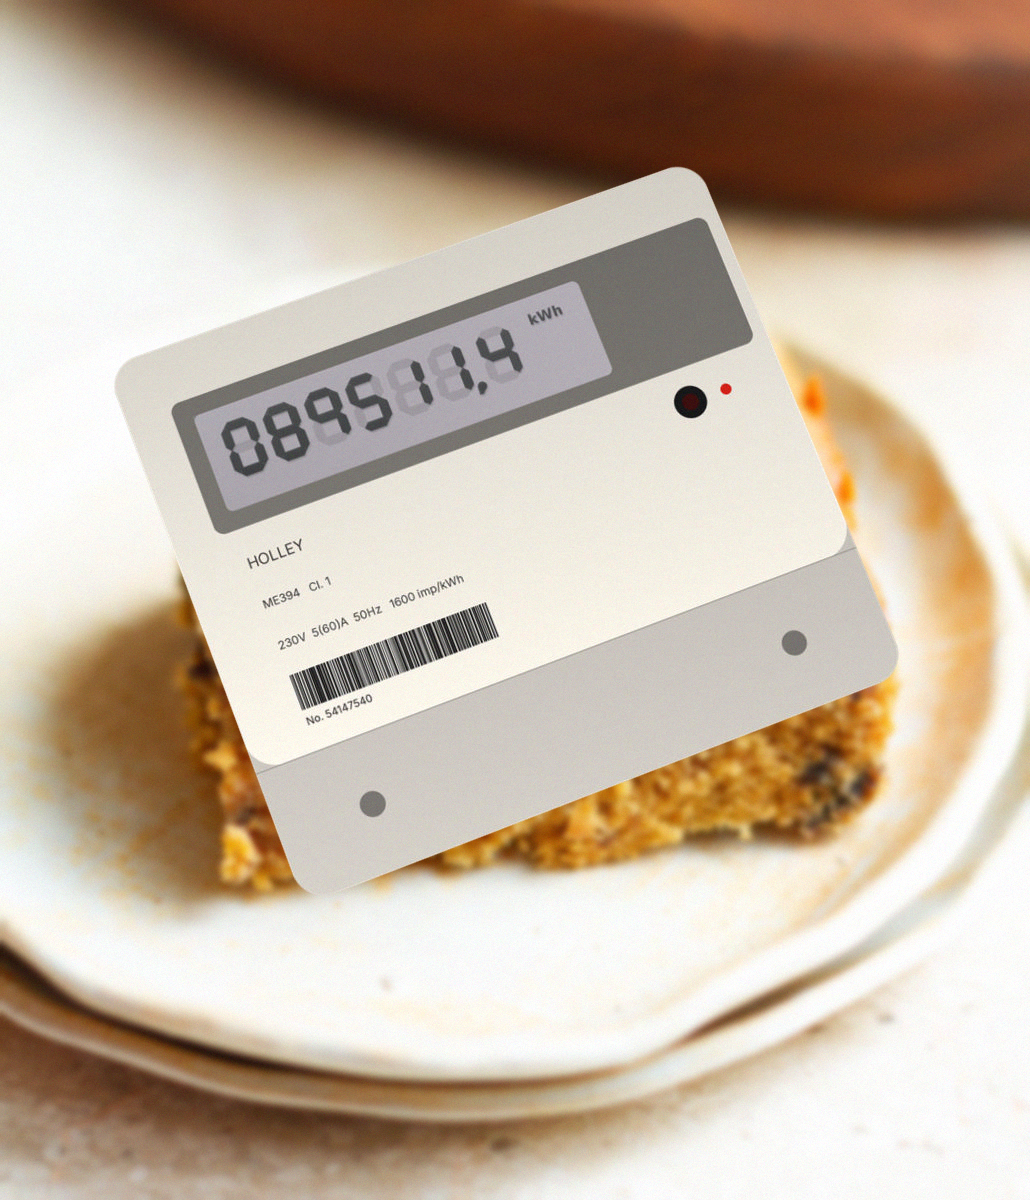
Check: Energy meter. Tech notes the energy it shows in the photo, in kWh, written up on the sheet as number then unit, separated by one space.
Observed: 89511.4 kWh
